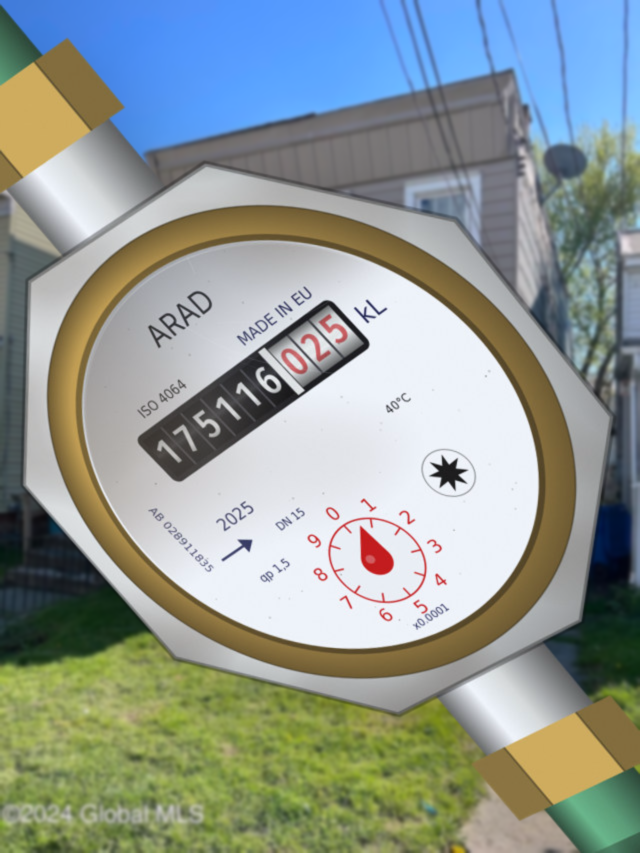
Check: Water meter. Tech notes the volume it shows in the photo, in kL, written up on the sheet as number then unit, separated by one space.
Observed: 175116.0250 kL
